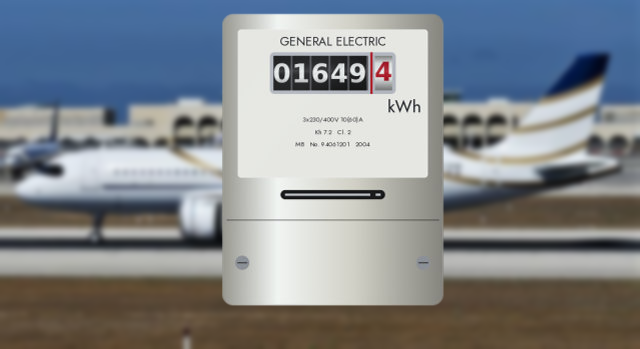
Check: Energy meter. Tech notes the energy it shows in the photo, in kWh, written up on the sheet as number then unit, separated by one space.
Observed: 1649.4 kWh
